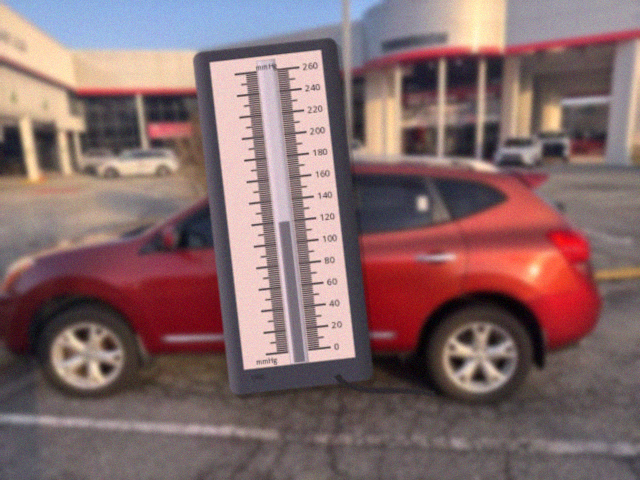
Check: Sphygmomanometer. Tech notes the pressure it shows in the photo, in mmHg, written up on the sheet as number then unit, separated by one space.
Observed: 120 mmHg
